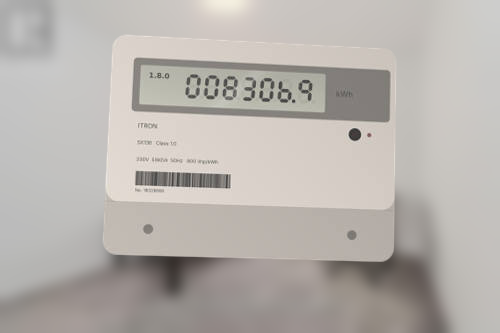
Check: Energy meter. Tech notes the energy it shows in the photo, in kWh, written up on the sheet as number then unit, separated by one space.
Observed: 8306.9 kWh
